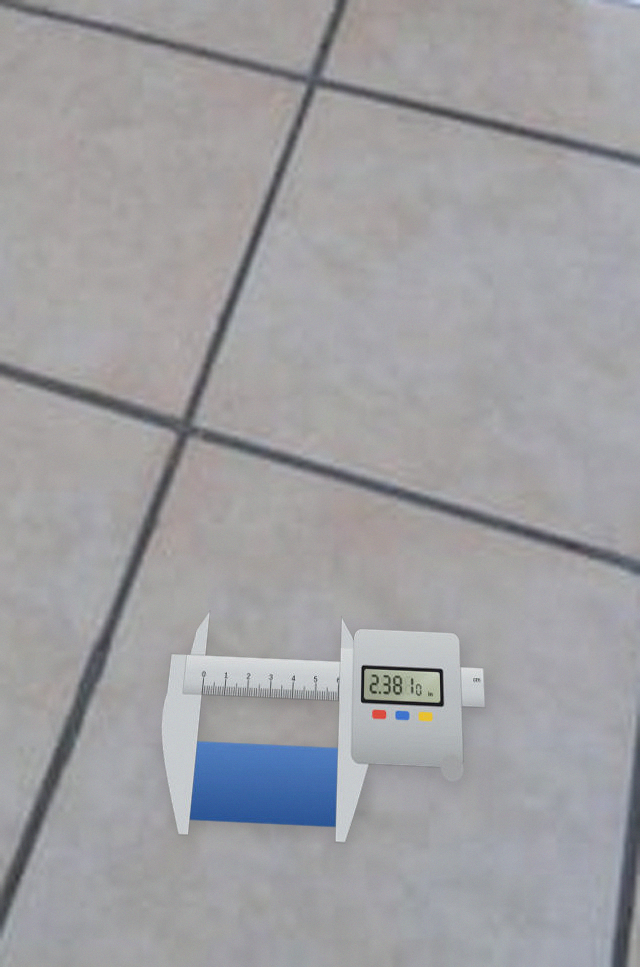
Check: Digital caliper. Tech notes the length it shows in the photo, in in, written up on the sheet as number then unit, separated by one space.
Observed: 2.3810 in
